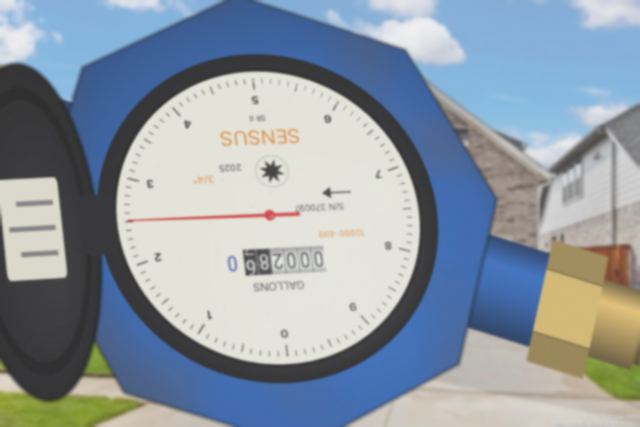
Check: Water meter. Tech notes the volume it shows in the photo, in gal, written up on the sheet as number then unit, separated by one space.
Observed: 2862.5 gal
